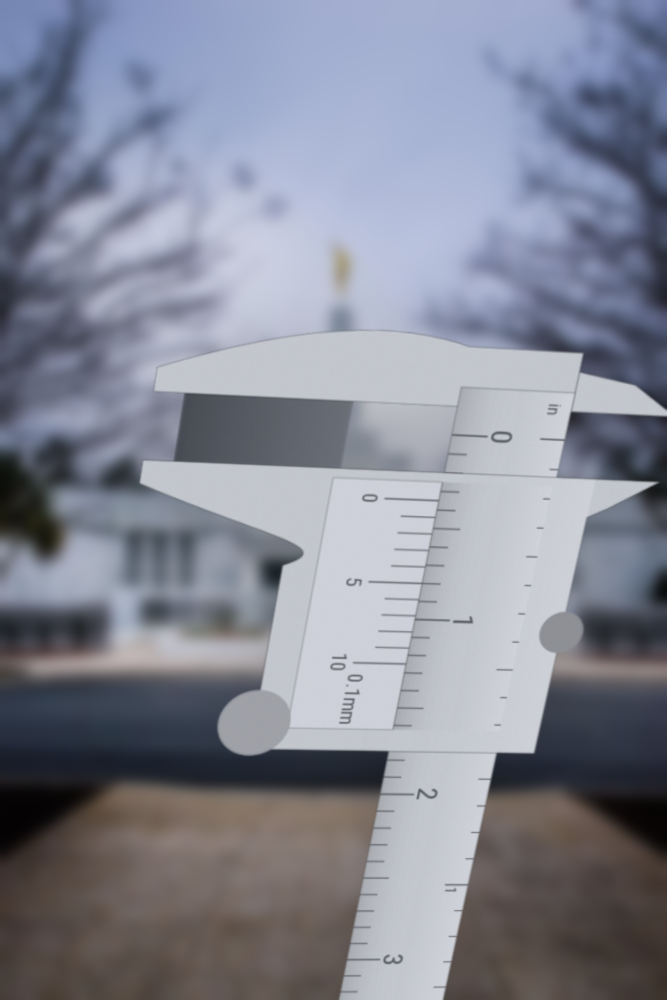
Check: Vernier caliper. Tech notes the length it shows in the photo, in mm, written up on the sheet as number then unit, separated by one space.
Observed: 3.5 mm
